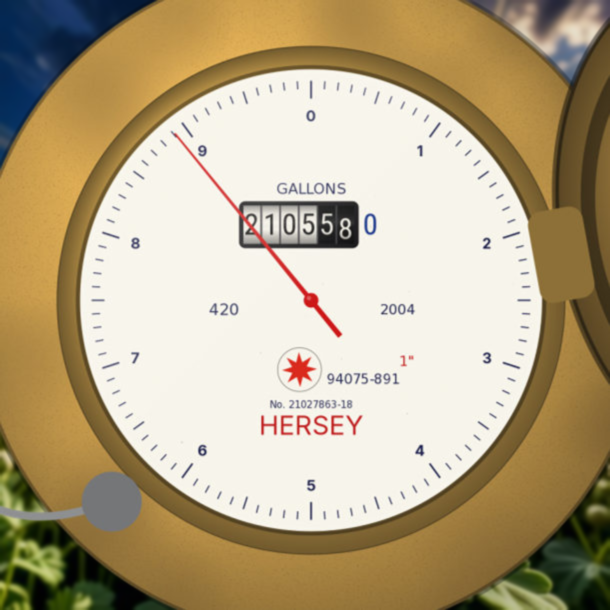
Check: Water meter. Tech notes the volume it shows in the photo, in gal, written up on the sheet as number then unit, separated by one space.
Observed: 2105578.9 gal
